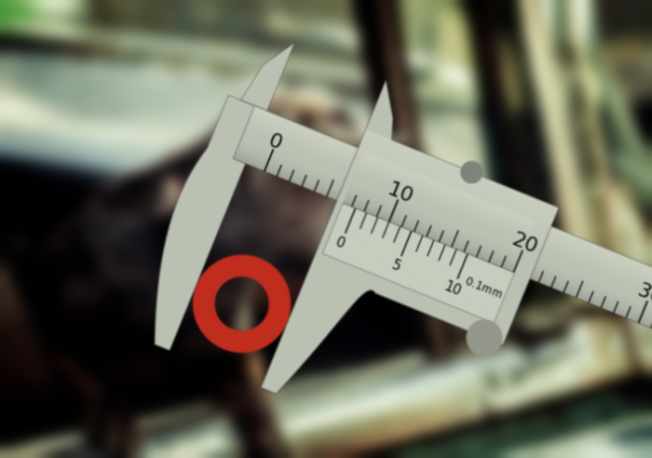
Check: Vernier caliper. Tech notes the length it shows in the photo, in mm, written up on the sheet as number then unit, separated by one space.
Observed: 7.3 mm
